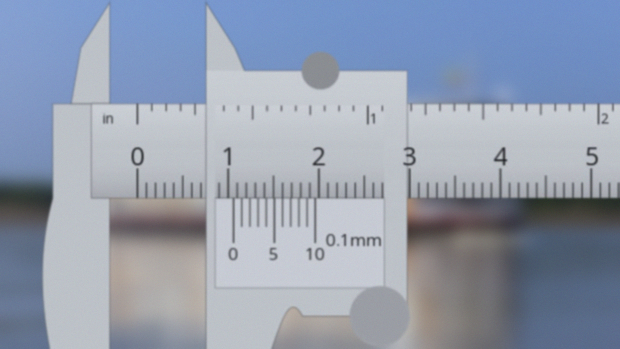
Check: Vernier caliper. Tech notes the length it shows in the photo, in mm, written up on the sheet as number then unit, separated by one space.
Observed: 10.6 mm
